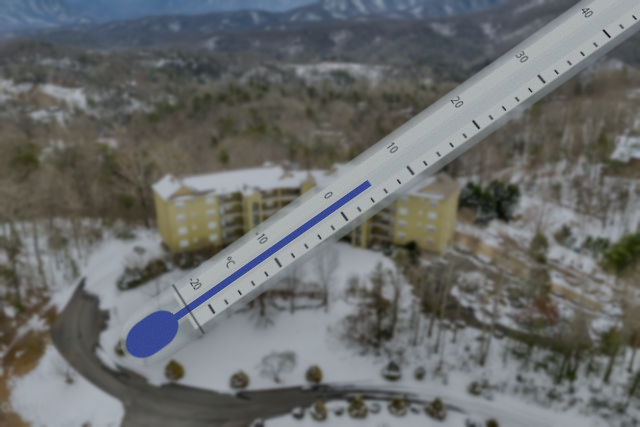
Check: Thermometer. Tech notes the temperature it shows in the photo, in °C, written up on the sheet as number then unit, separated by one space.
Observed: 5 °C
